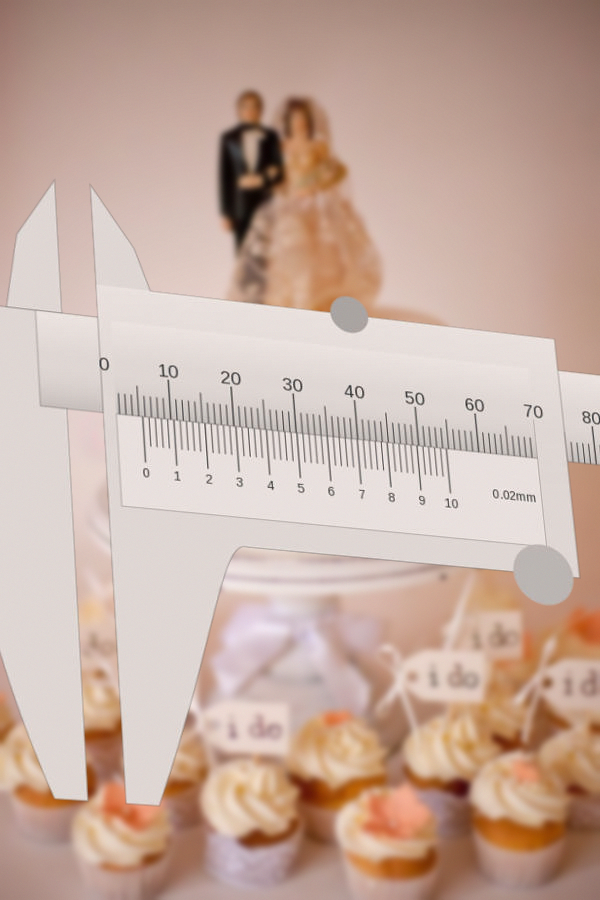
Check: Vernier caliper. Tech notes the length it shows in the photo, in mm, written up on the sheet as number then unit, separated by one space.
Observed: 5.6 mm
